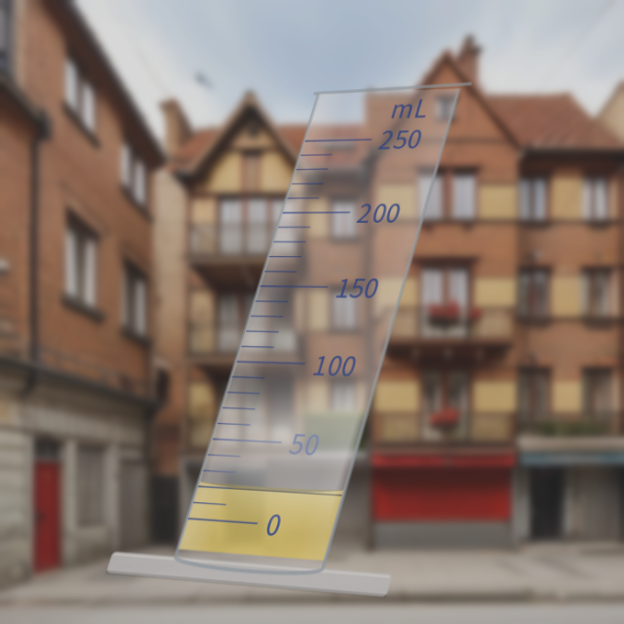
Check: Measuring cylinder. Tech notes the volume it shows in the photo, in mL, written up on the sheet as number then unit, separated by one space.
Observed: 20 mL
